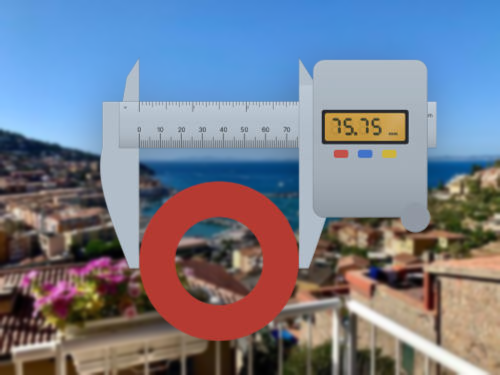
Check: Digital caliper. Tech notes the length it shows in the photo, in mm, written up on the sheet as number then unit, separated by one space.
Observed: 75.75 mm
